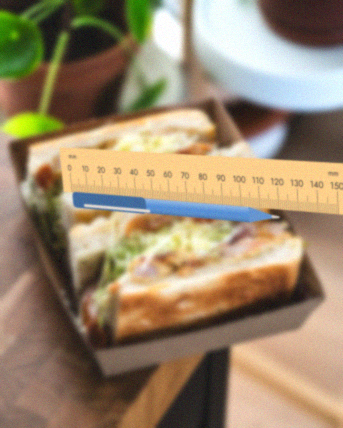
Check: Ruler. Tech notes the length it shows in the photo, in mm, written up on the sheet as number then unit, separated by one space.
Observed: 120 mm
